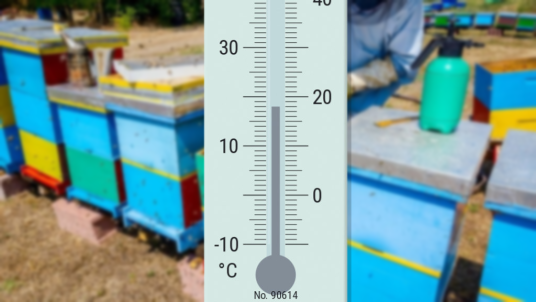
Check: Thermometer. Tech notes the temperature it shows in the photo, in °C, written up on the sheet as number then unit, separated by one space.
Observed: 18 °C
